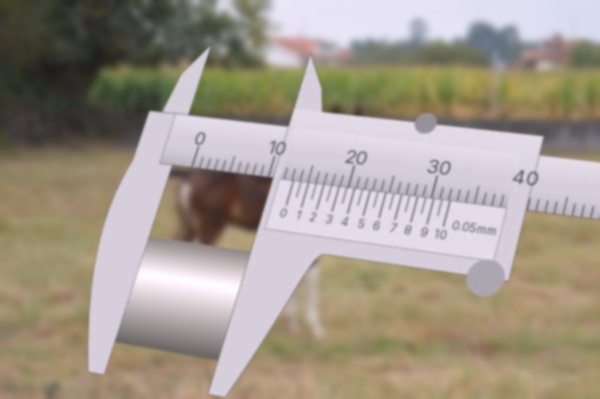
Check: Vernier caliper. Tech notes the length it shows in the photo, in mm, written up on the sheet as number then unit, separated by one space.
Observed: 13.2 mm
